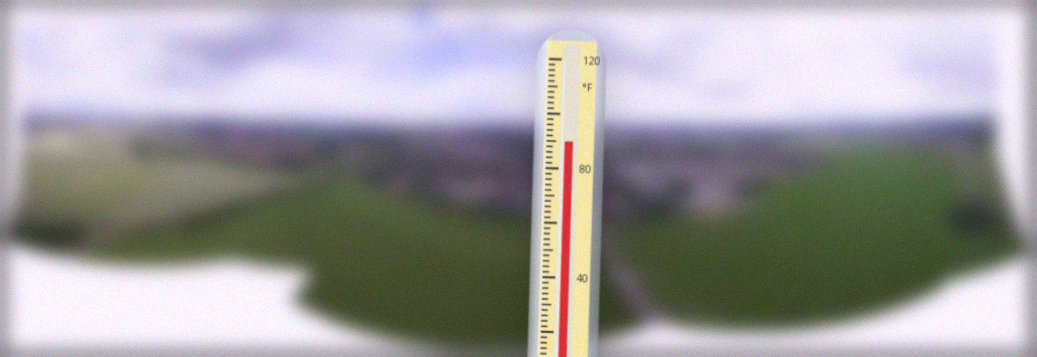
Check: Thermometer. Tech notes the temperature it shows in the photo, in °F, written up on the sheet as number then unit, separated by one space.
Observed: 90 °F
